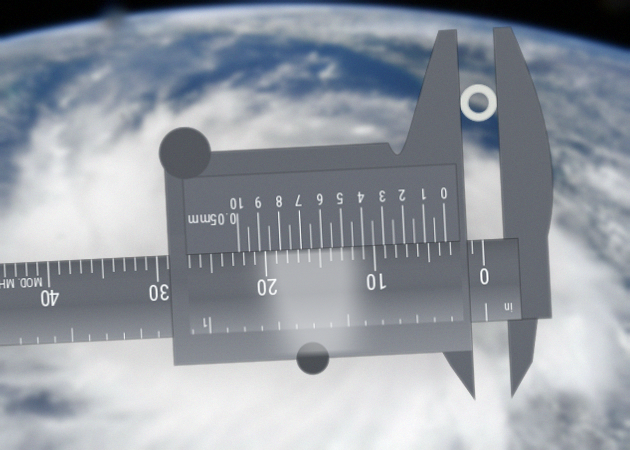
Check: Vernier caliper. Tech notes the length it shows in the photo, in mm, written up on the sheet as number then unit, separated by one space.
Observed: 3.4 mm
